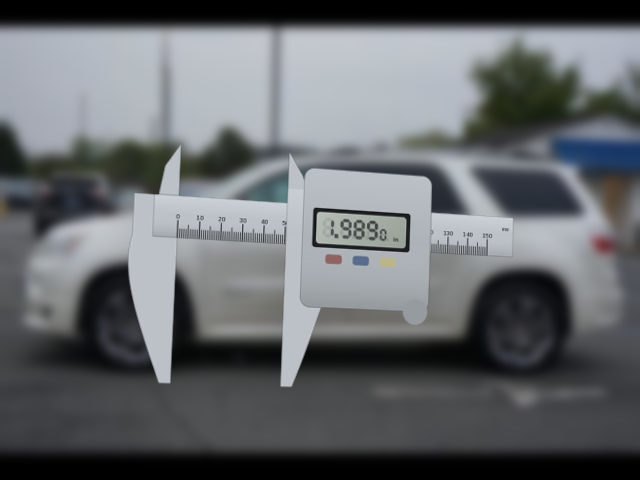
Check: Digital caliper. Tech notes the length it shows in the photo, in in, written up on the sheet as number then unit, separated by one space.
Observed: 1.9890 in
